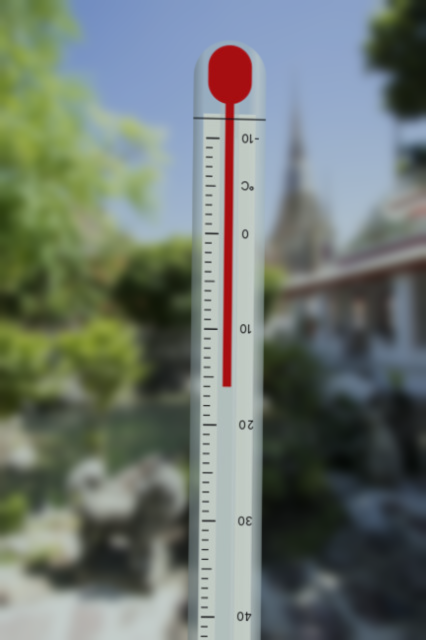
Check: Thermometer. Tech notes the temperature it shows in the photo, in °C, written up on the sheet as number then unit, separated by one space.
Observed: 16 °C
